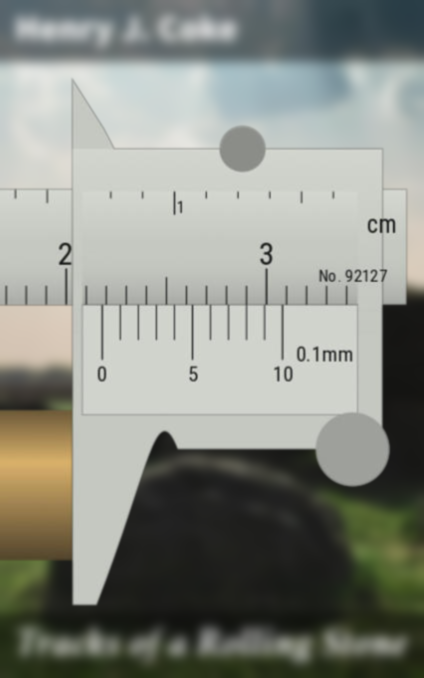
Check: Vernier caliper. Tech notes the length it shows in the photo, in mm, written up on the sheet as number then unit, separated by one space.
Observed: 21.8 mm
